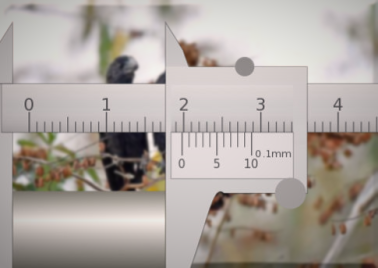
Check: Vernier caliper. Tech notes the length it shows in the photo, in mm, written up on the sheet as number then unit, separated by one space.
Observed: 19.8 mm
